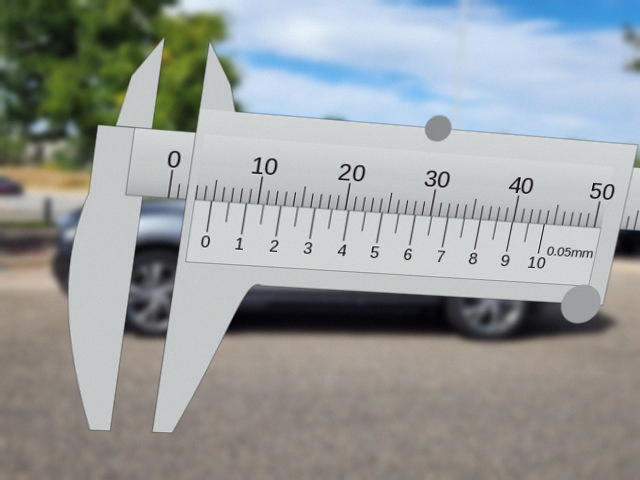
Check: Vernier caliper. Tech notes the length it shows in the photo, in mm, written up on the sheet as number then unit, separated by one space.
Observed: 4.8 mm
